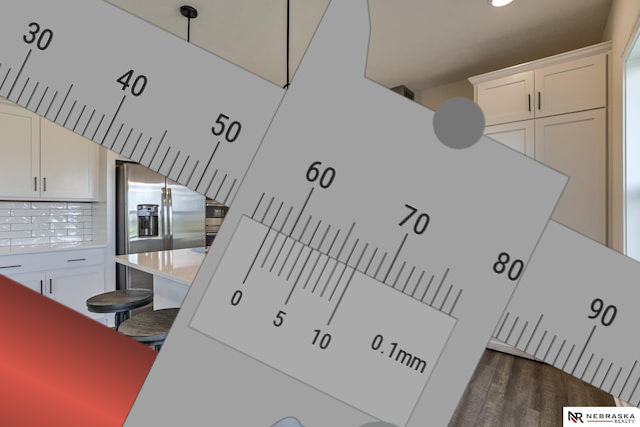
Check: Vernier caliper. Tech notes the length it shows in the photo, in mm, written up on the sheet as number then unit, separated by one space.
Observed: 58.0 mm
